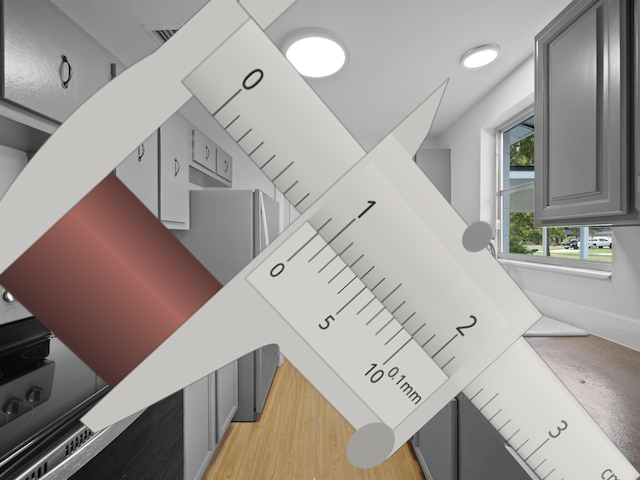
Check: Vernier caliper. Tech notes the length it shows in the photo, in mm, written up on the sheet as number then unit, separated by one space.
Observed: 9.1 mm
